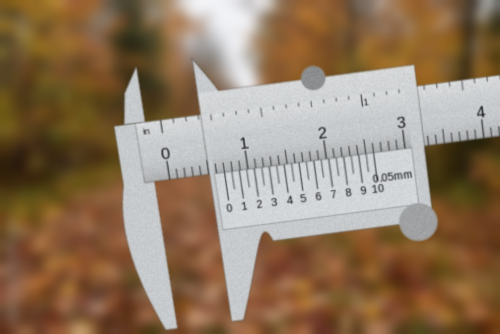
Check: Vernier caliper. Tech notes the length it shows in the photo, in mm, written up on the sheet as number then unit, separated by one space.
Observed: 7.0 mm
